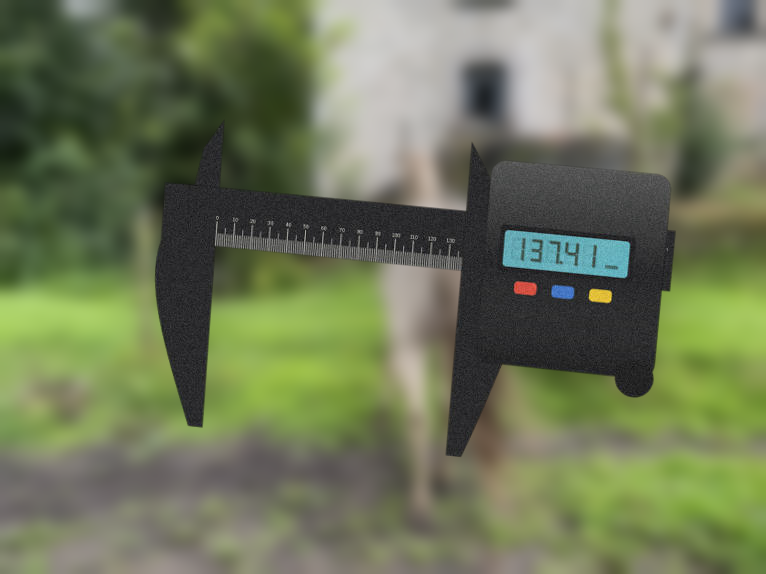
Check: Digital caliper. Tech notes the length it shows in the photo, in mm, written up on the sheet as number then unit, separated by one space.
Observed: 137.41 mm
